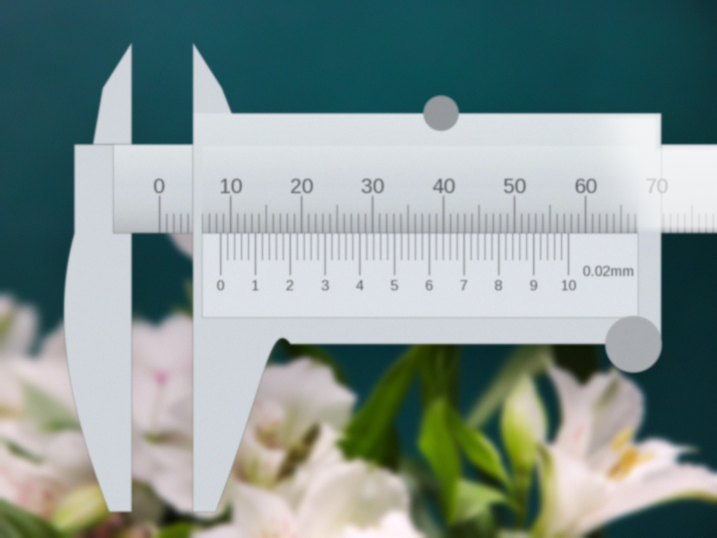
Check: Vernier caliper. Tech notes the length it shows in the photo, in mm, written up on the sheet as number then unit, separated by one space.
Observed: 8.6 mm
